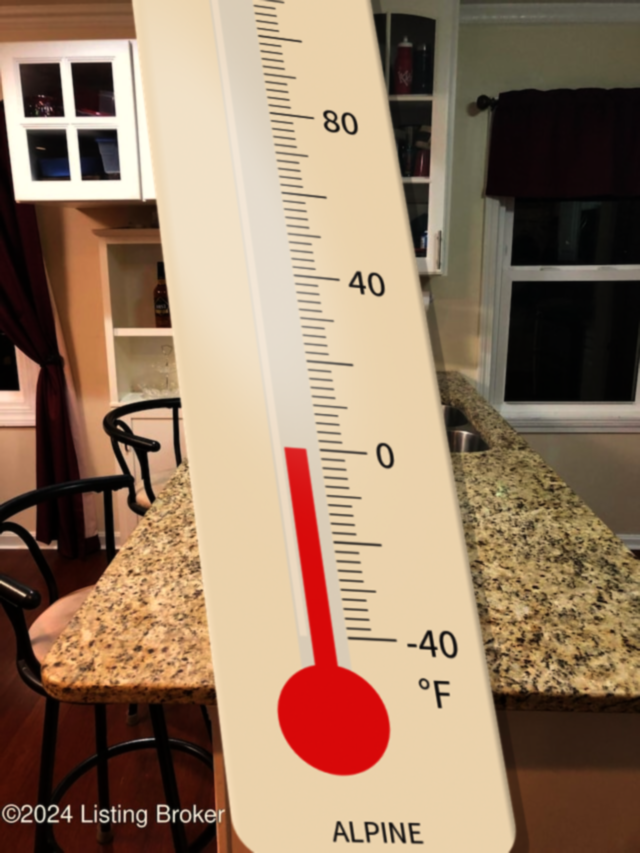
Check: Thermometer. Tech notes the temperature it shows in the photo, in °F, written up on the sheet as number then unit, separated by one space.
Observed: 0 °F
